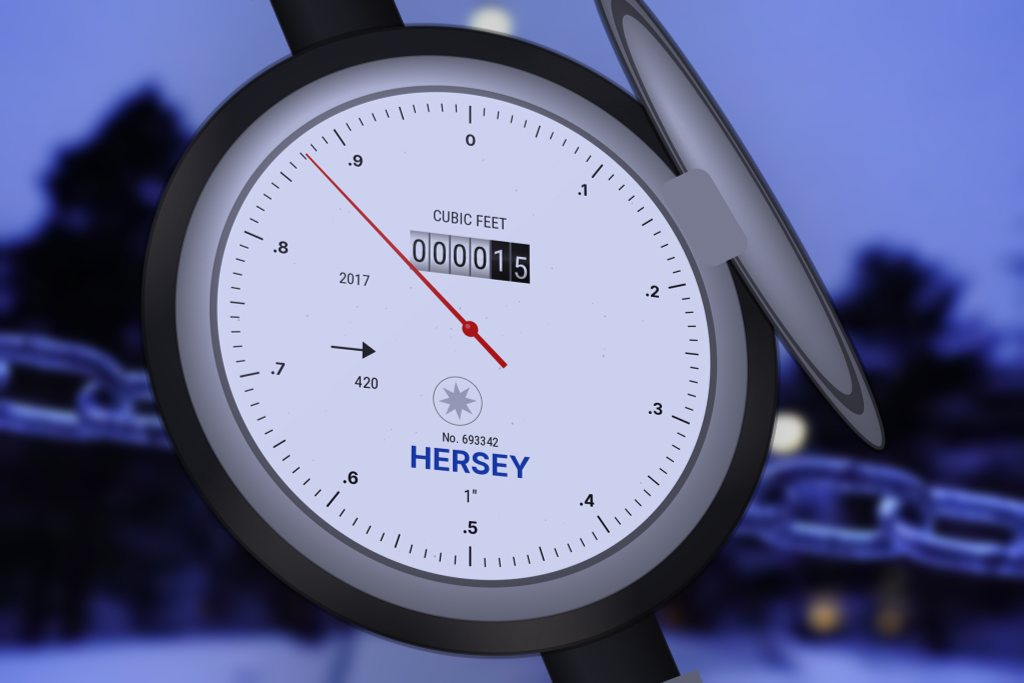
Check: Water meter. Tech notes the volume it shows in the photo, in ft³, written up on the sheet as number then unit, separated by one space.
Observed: 14.87 ft³
